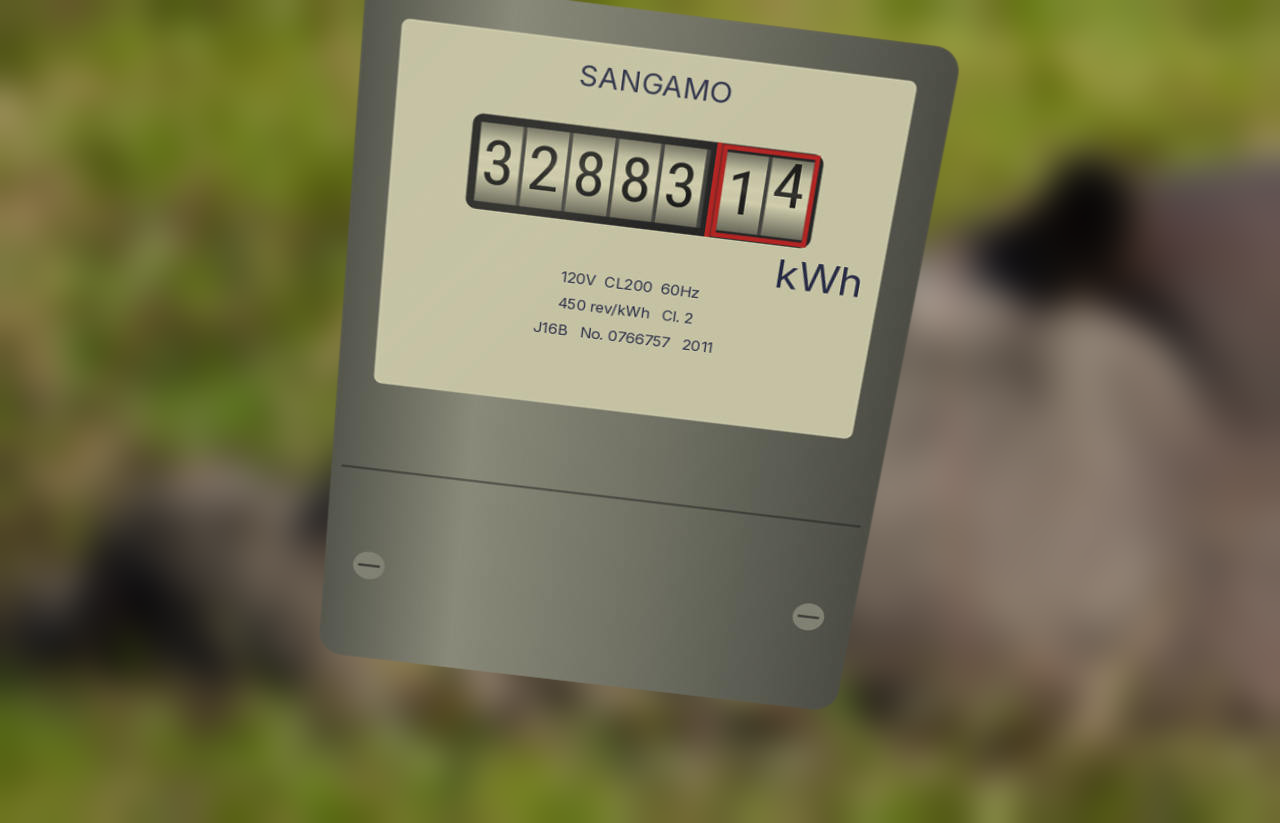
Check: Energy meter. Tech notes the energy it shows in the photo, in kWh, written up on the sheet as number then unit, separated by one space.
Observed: 32883.14 kWh
